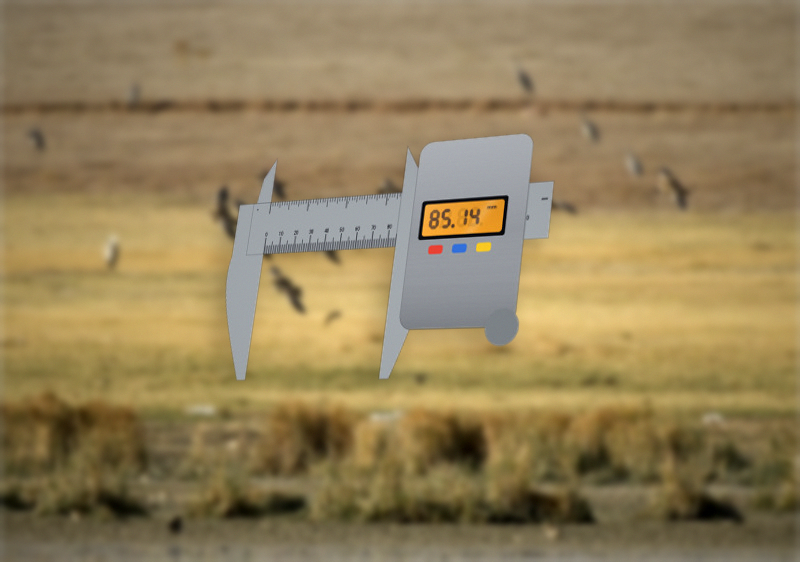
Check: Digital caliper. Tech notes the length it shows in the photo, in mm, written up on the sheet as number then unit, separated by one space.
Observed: 85.14 mm
